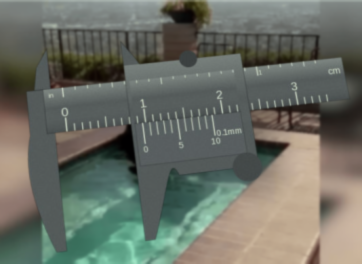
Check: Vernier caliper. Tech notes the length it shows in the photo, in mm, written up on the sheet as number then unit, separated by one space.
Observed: 9.6 mm
